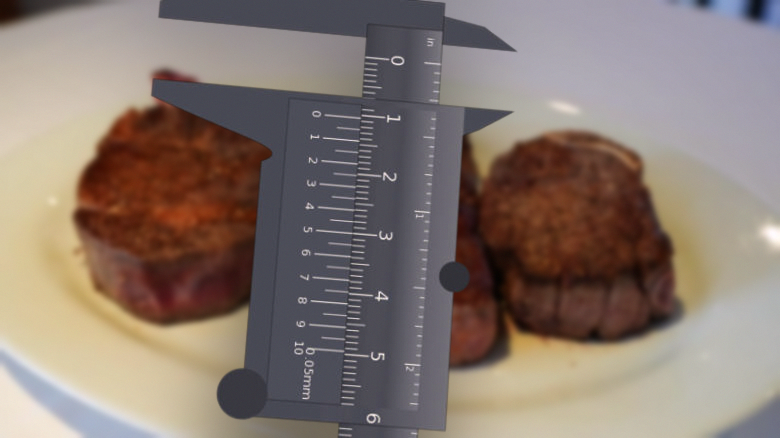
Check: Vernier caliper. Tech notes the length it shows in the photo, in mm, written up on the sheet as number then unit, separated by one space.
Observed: 10.5 mm
